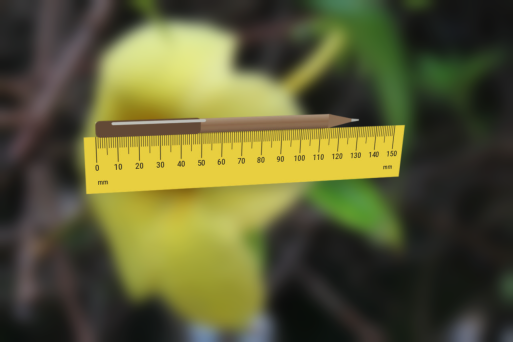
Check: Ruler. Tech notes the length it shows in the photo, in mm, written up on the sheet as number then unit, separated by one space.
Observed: 130 mm
